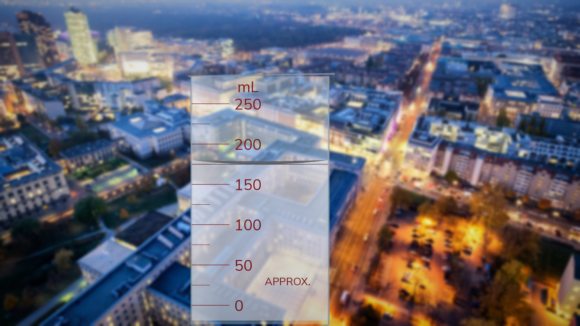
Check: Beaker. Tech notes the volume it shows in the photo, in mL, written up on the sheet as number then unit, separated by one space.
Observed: 175 mL
